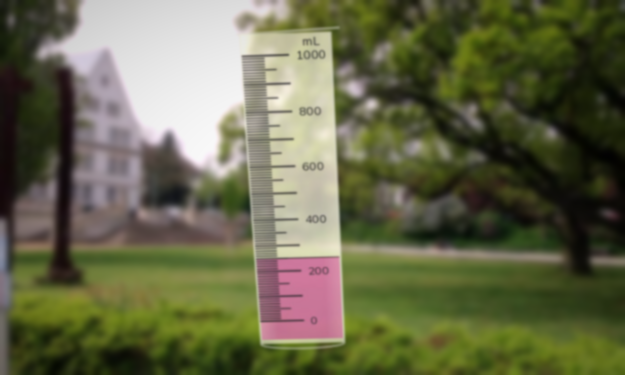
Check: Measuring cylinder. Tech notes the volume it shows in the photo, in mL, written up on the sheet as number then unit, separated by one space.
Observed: 250 mL
